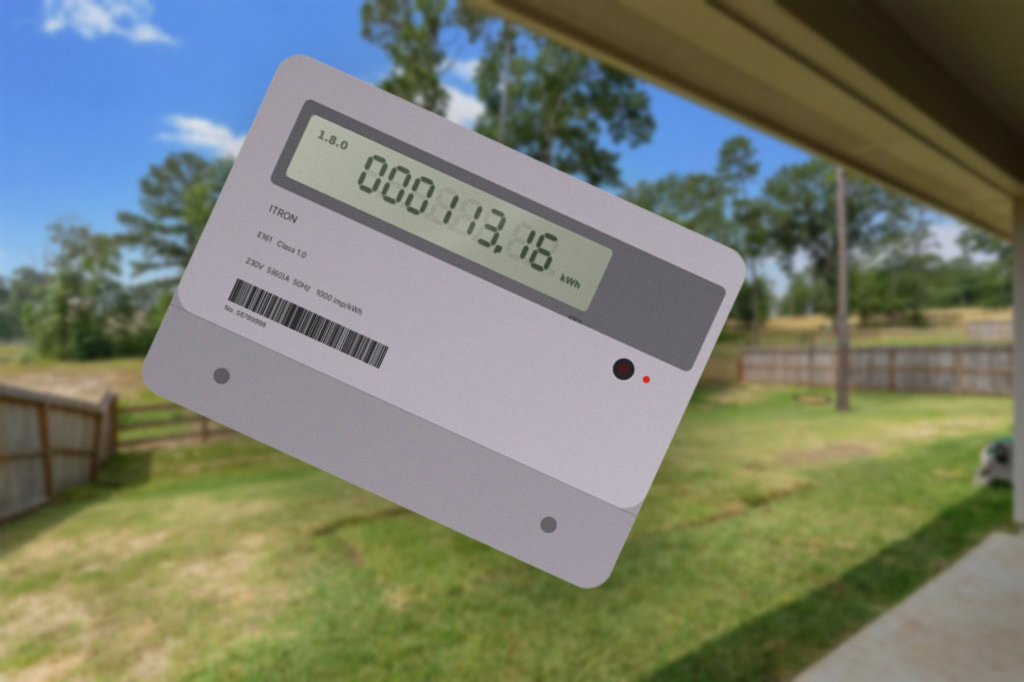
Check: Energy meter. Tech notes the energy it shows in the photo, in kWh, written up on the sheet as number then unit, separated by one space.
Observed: 113.16 kWh
